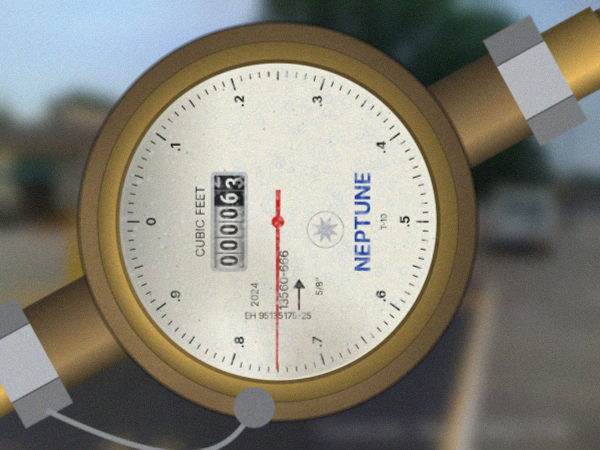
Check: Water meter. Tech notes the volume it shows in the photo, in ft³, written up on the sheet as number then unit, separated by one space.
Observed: 62.75 ft³
